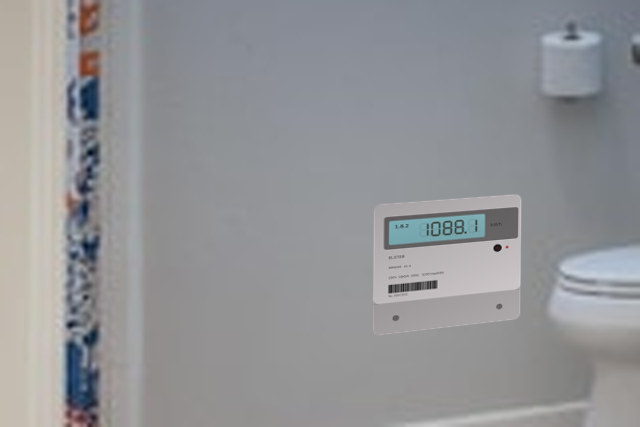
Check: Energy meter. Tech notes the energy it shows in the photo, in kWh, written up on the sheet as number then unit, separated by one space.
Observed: 1088.1 kWh
